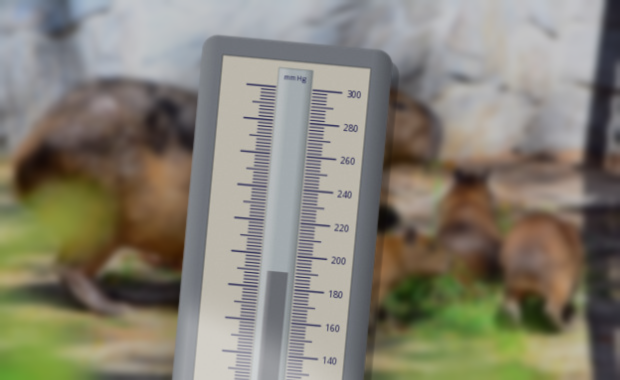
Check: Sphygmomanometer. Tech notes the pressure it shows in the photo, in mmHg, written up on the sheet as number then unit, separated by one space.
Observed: 190 mmHg
